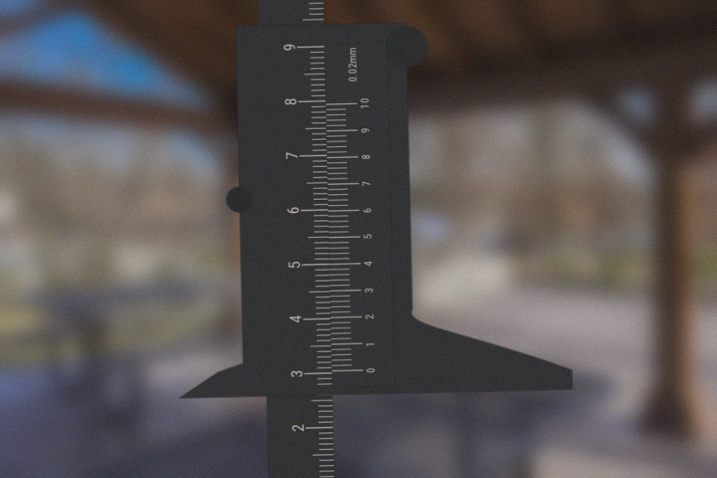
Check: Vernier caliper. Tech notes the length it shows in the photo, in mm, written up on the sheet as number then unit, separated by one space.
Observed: 30.4 mm
